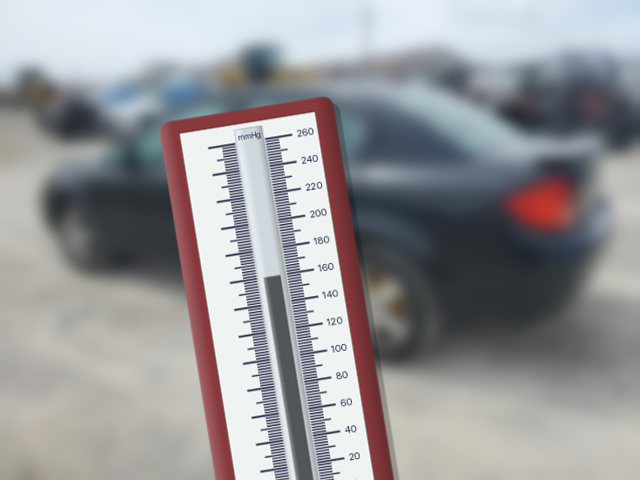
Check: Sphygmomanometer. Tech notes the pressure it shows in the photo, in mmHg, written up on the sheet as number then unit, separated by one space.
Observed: 160 mmHg
